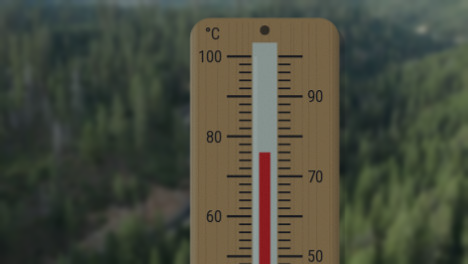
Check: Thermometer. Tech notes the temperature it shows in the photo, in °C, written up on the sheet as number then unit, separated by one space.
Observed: 76 °C
